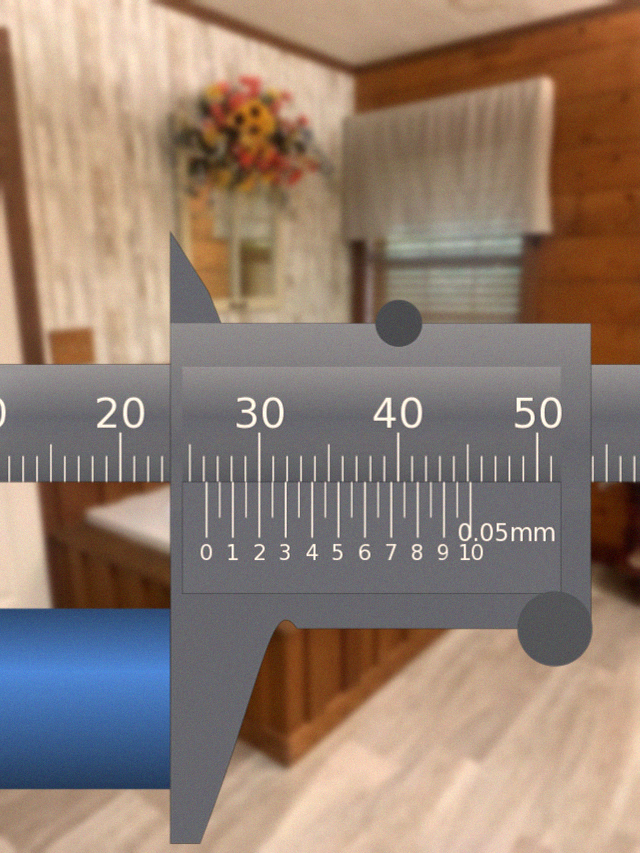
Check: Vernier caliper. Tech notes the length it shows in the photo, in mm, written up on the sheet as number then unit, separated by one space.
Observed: 26.2 mm
